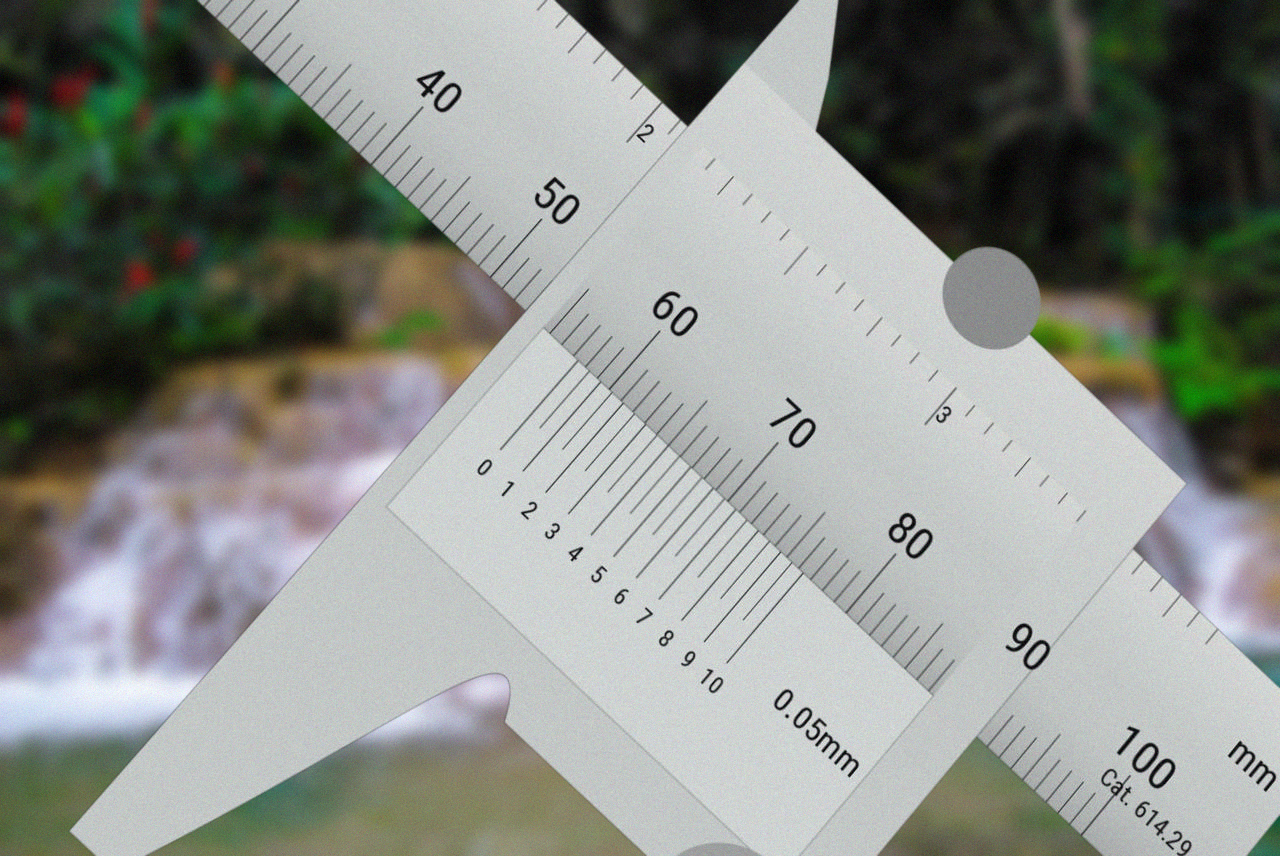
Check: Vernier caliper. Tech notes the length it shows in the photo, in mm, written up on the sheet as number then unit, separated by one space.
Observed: 57.4 mm
